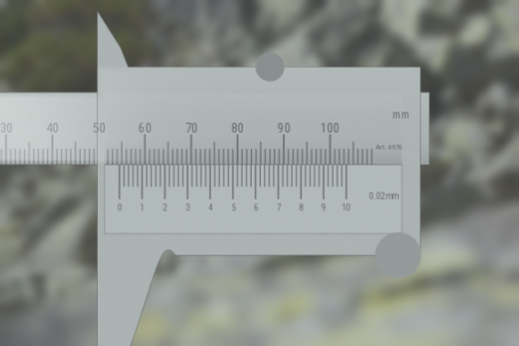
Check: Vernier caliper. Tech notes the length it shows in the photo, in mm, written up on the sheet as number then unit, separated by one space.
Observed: 54.5 mm
